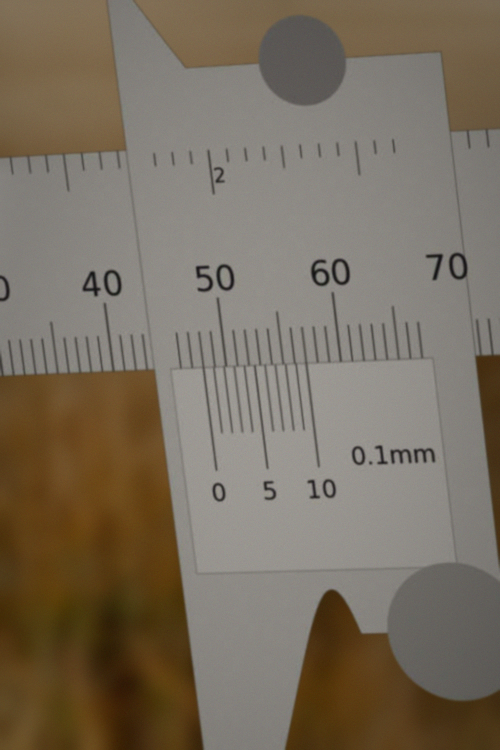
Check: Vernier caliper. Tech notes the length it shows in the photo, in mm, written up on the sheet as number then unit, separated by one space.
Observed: 48.0 mm
